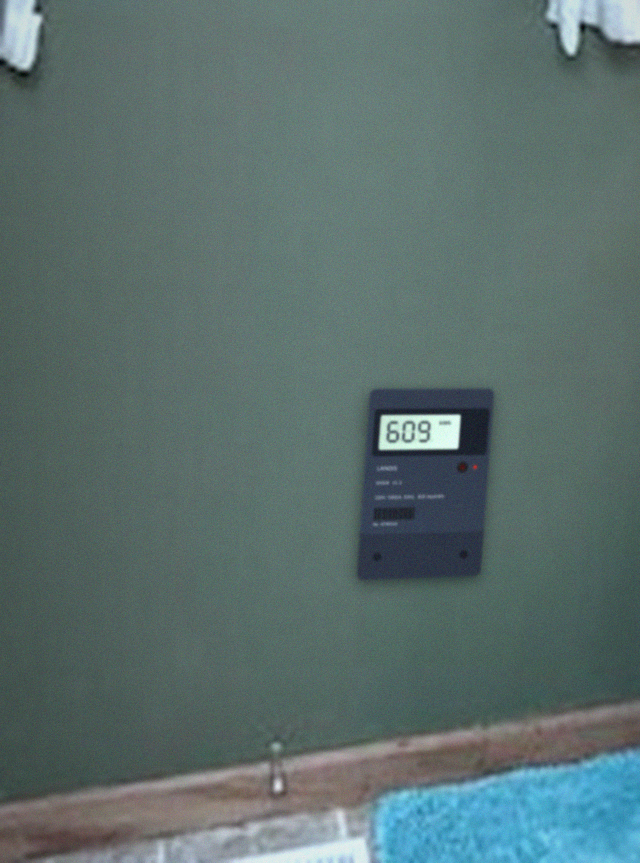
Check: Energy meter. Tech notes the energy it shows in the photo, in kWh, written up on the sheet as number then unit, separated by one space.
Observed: 609 kWh
